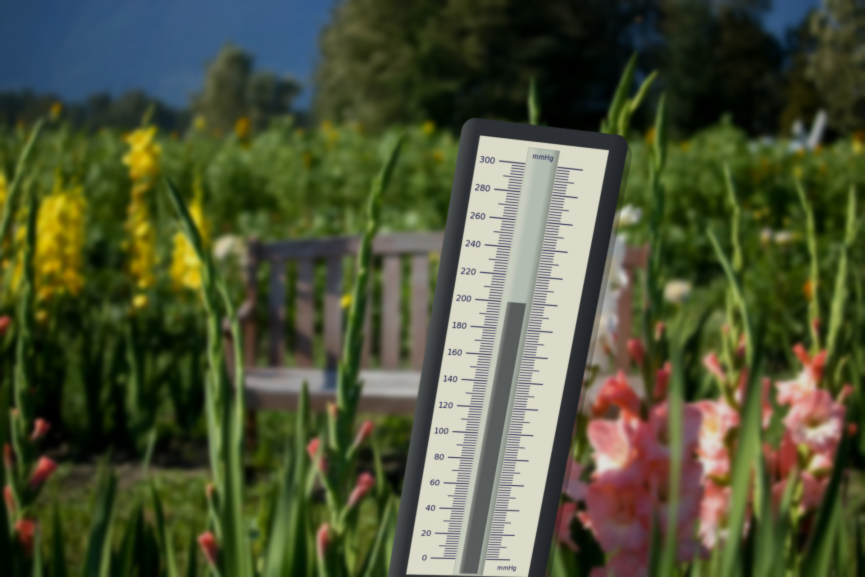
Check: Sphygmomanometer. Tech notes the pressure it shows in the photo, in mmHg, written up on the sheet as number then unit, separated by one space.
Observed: 200 mmHg
